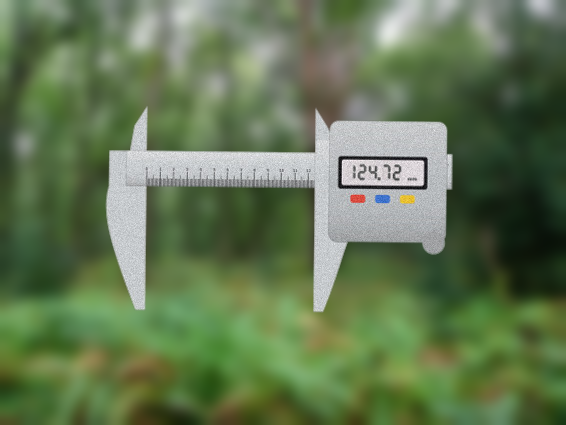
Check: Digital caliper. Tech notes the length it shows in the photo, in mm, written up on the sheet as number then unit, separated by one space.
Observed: 124.72 mm
